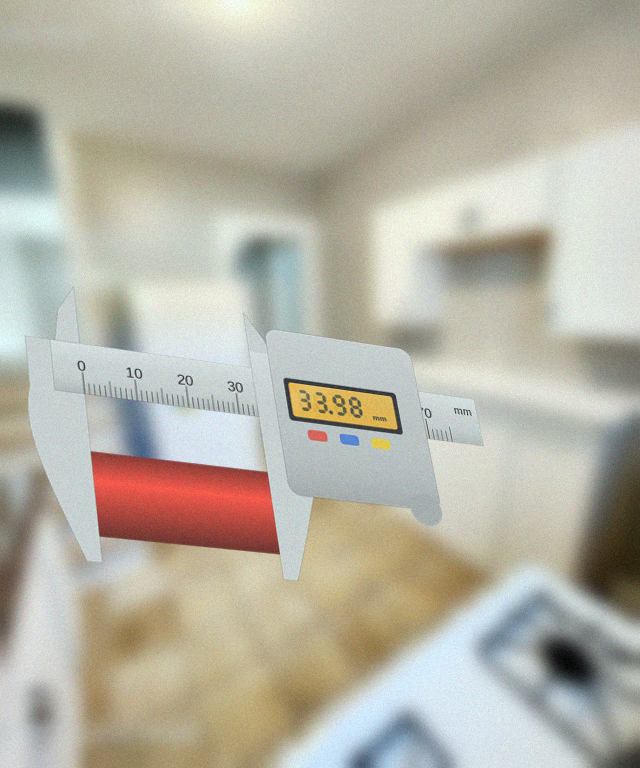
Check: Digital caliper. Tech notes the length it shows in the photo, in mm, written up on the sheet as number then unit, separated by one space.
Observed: 33.98 mm
